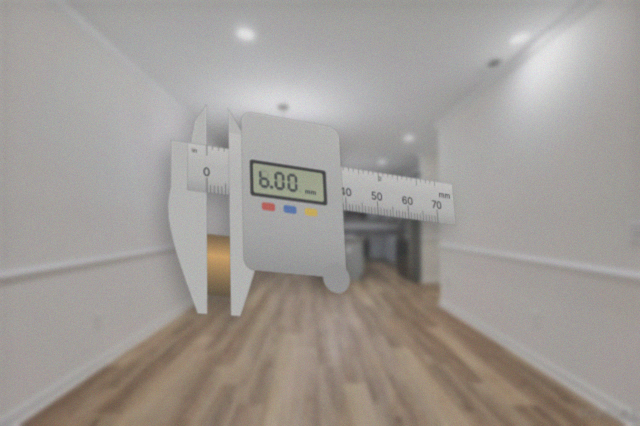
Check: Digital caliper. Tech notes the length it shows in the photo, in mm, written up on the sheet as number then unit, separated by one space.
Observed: 6.00 mm
